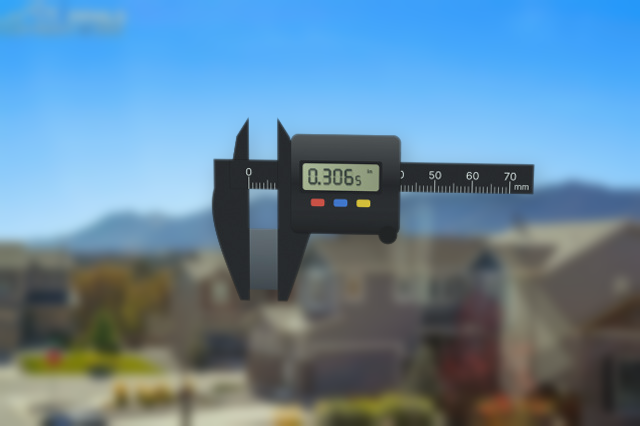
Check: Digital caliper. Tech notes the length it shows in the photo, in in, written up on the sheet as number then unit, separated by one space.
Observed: 0.3065 in
